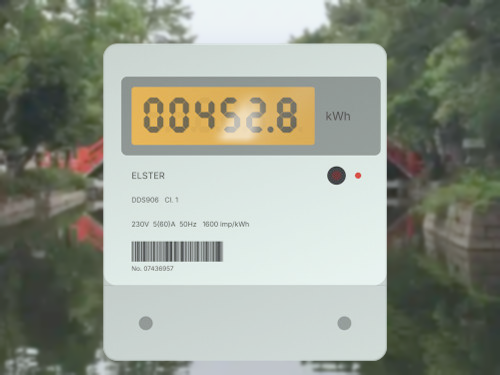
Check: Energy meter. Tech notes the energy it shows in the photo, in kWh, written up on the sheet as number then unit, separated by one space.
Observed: 452.8 kWh
